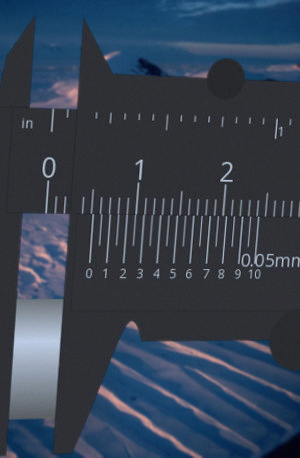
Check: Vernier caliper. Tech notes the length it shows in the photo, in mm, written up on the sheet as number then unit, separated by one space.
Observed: 5.2 mm
